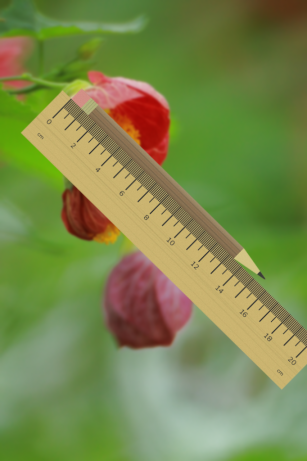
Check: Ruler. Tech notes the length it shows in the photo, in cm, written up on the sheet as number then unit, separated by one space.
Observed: 15.5 cm
